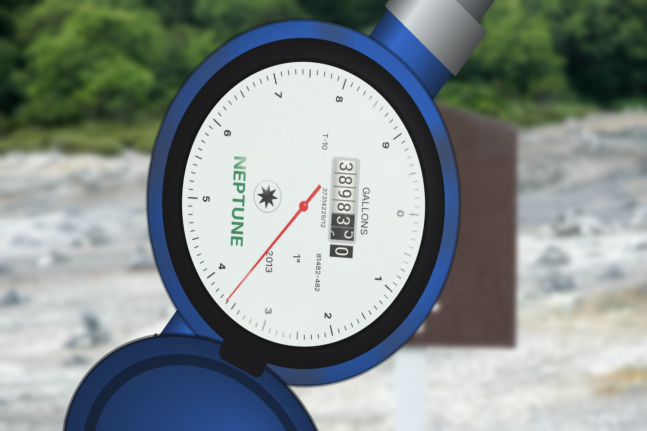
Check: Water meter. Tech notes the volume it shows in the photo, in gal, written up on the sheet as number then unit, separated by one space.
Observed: 3898353.6 gal
